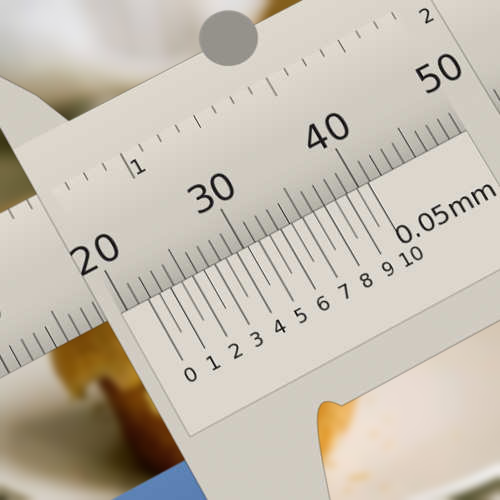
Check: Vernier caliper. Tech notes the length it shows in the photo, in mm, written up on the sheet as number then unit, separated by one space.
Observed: 21.8 mm
